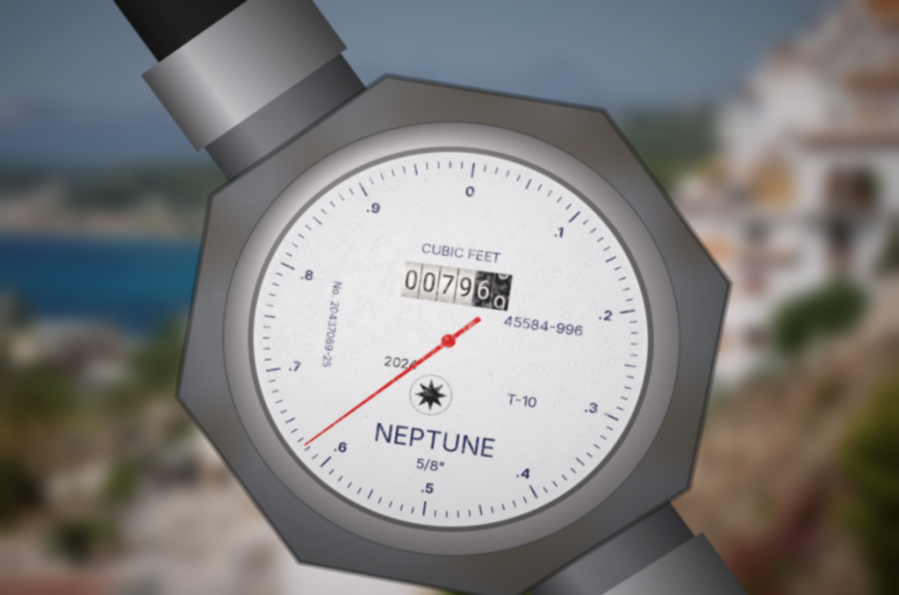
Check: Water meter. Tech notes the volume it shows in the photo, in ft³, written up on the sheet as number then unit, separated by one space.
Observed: 7968.62 ft³
